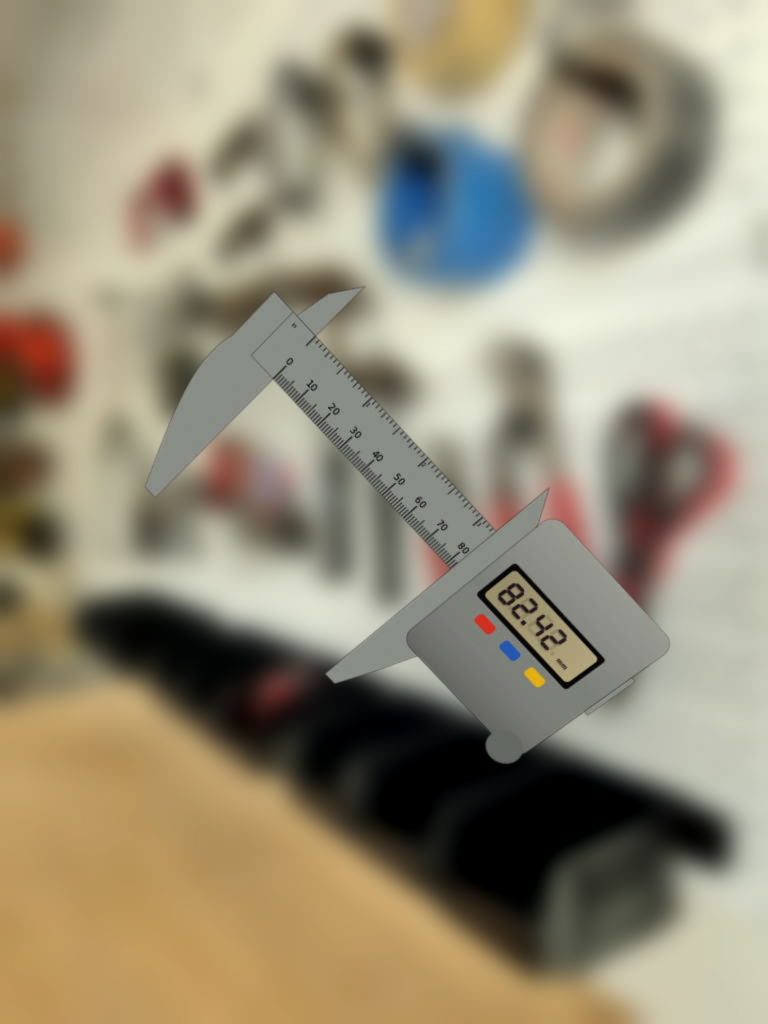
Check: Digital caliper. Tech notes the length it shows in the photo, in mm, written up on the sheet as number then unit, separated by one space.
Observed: 82.42 mm
